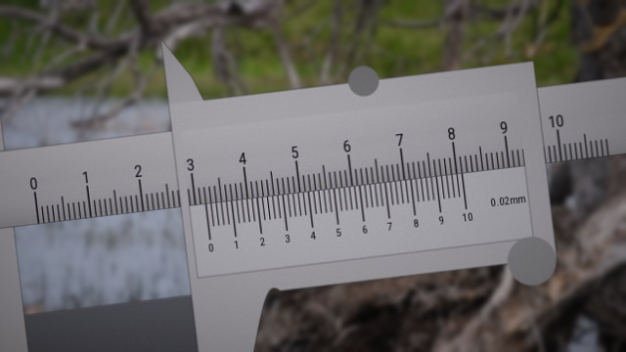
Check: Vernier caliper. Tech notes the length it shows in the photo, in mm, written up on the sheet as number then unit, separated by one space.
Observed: 32.0 mm
